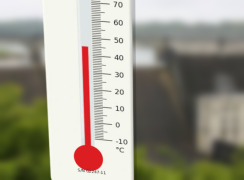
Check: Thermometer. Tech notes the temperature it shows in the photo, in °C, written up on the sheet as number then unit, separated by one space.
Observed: 45 °C
